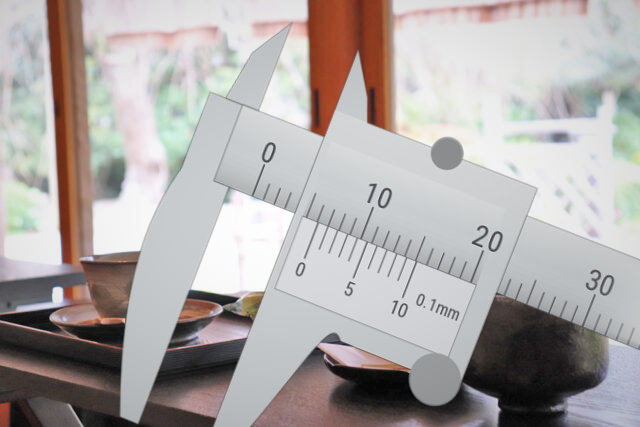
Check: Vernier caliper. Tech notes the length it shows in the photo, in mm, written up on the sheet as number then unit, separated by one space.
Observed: 6.1 mm
